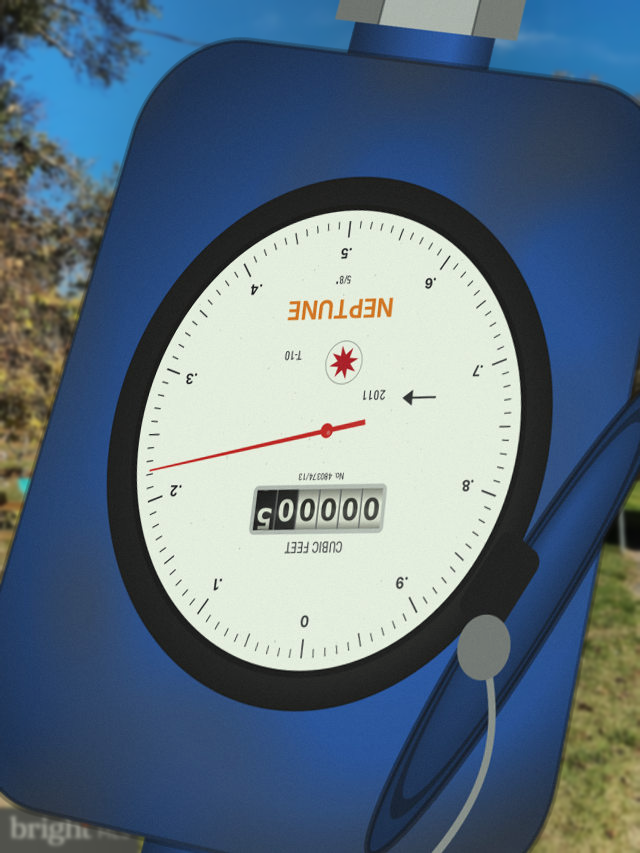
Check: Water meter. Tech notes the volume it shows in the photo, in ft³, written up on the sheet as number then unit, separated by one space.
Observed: 5.22 ft³
